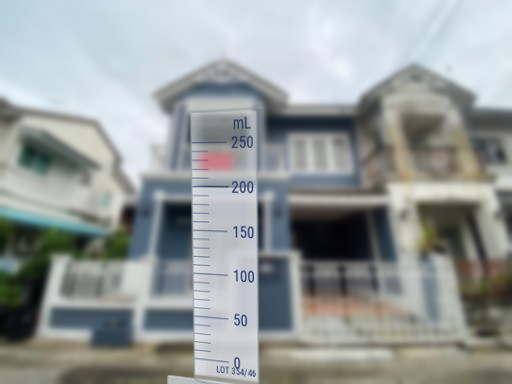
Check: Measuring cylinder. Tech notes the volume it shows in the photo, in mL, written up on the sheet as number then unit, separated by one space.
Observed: 200 mL
